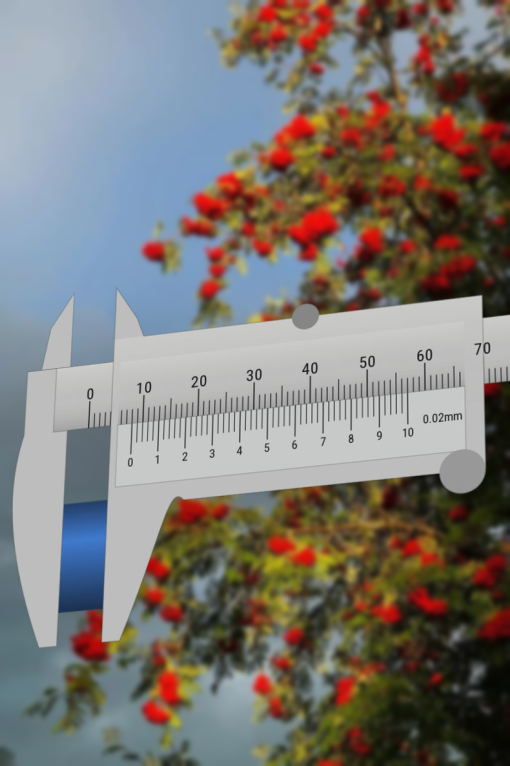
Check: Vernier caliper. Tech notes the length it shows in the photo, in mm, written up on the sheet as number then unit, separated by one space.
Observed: 8.0 mm
